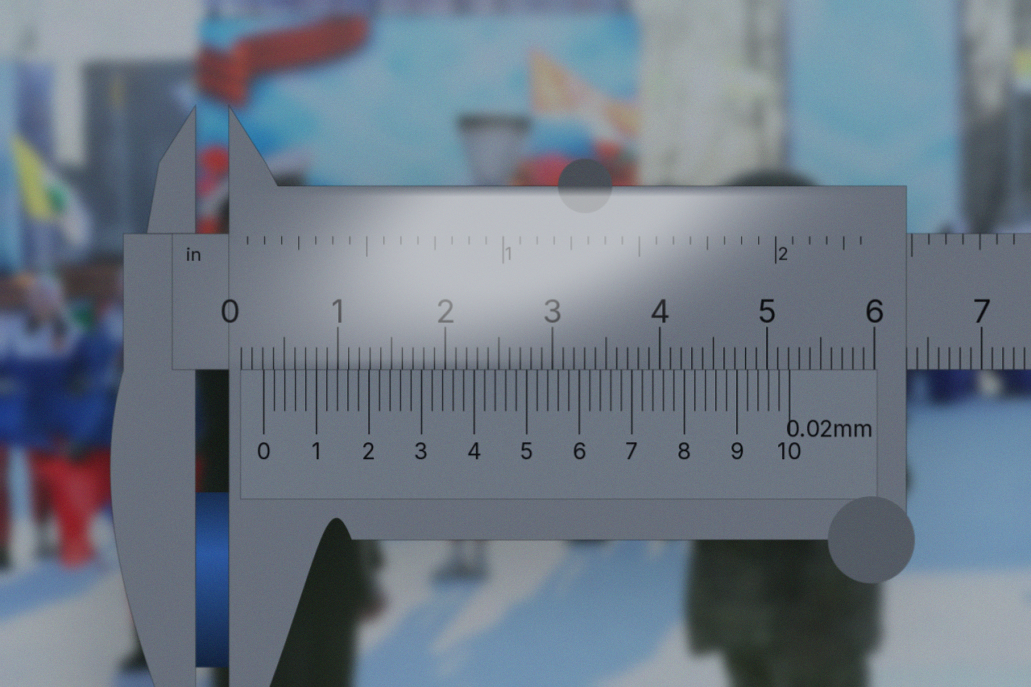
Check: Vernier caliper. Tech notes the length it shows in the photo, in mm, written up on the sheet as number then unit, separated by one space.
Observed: 3.1 mm
